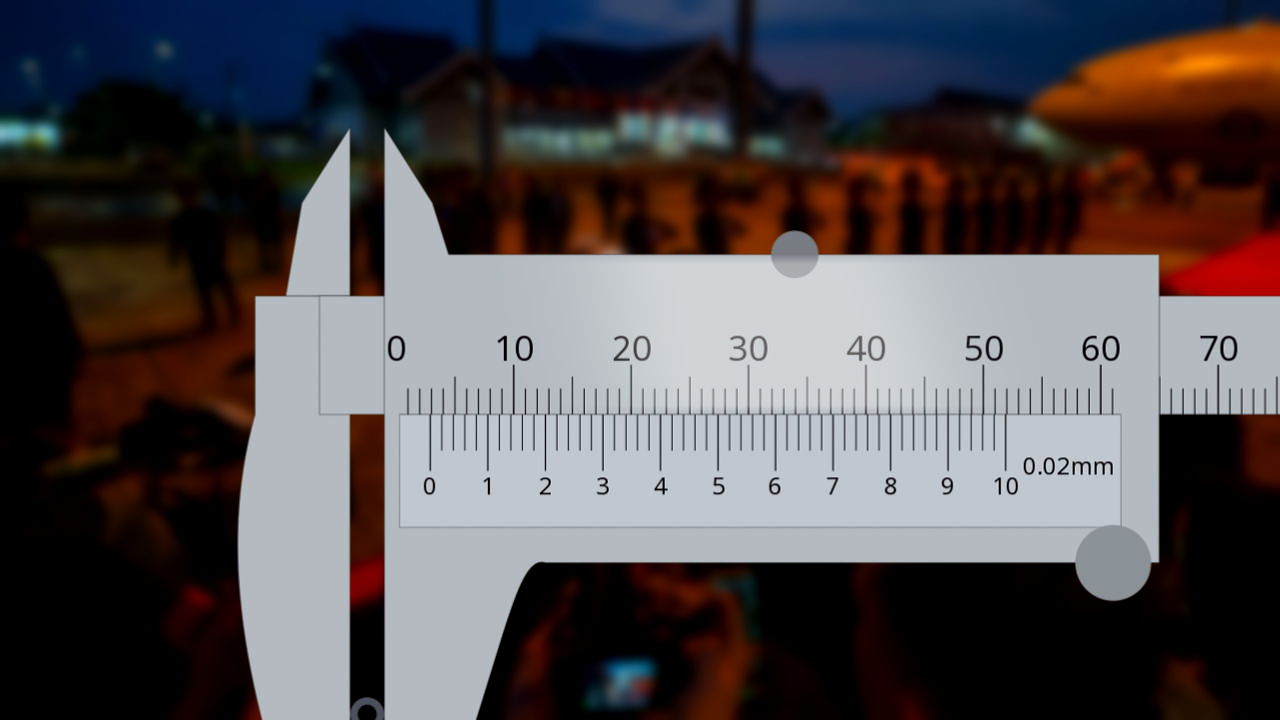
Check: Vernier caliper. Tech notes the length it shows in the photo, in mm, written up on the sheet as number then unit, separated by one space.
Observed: 2.9 mm
